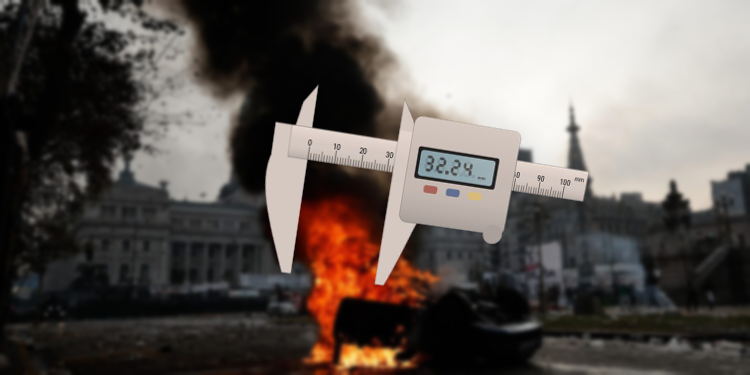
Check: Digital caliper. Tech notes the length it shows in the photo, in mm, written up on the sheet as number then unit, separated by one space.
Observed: 32.24 mm
